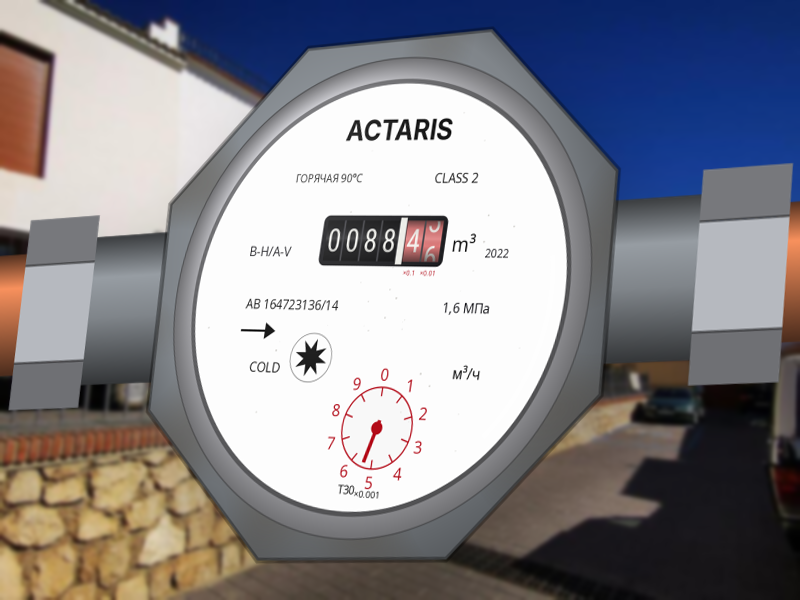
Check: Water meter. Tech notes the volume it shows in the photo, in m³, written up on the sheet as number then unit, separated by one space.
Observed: 88.455 m³
